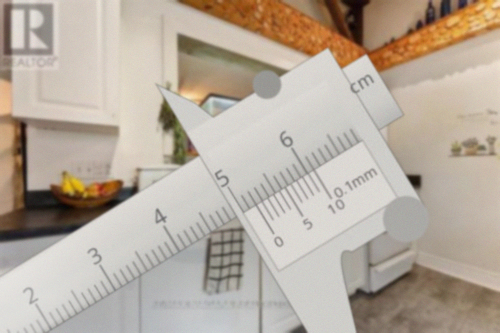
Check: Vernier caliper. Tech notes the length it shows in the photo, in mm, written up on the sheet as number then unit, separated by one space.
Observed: 52.0 mm
